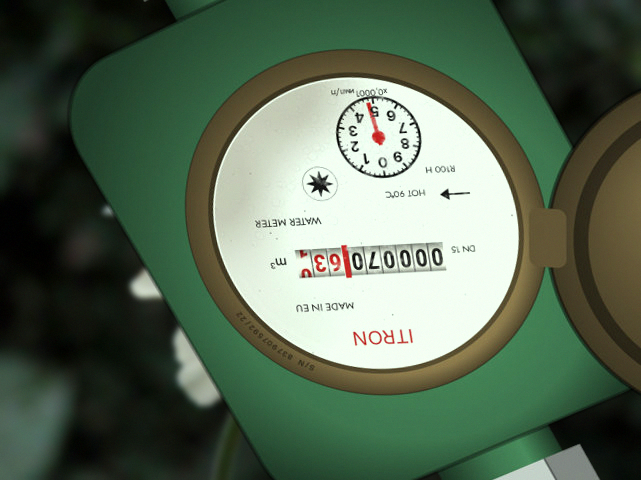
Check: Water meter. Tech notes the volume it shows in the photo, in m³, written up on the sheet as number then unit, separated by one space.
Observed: 70.6304 m³
